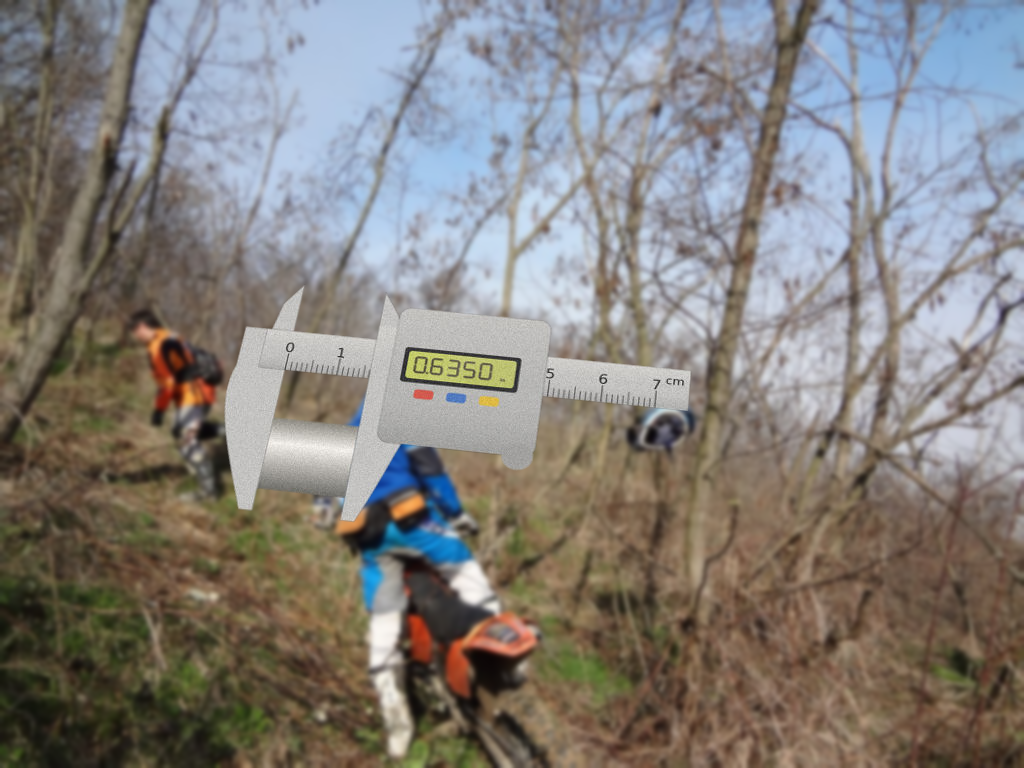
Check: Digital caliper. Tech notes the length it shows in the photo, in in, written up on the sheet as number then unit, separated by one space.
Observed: 0.6350 in
